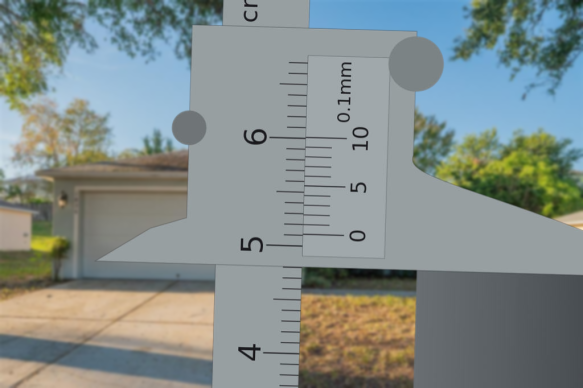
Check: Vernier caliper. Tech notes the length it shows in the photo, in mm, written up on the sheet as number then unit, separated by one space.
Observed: 51.1 mm
